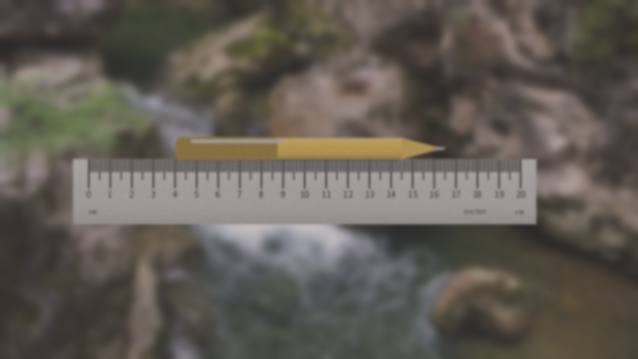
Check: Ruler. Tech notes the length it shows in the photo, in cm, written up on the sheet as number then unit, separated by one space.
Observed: 12.5 cm
